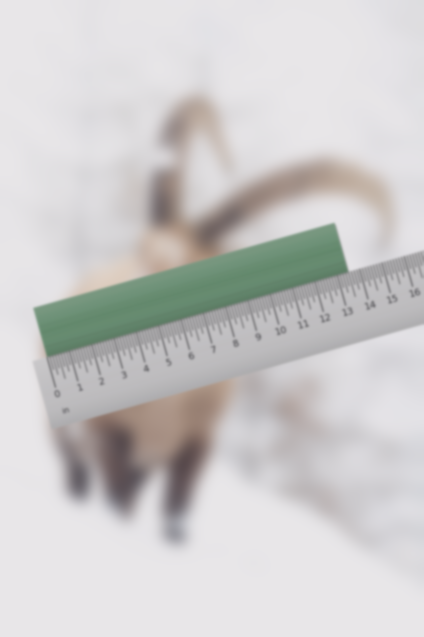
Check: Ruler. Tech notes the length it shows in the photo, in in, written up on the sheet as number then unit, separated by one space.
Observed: 13.5 in
